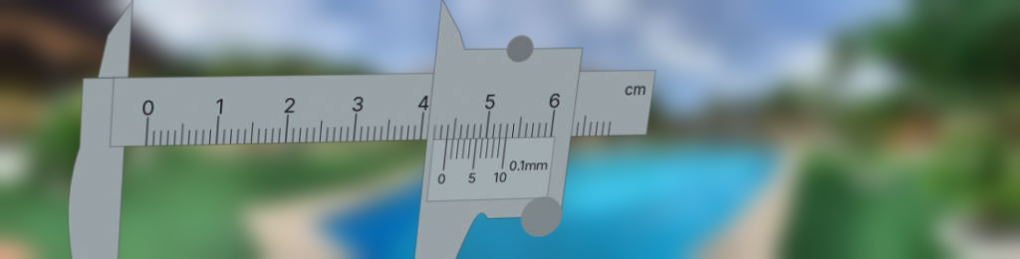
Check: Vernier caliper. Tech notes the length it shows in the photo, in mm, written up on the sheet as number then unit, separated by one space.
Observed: 44.0 mm
